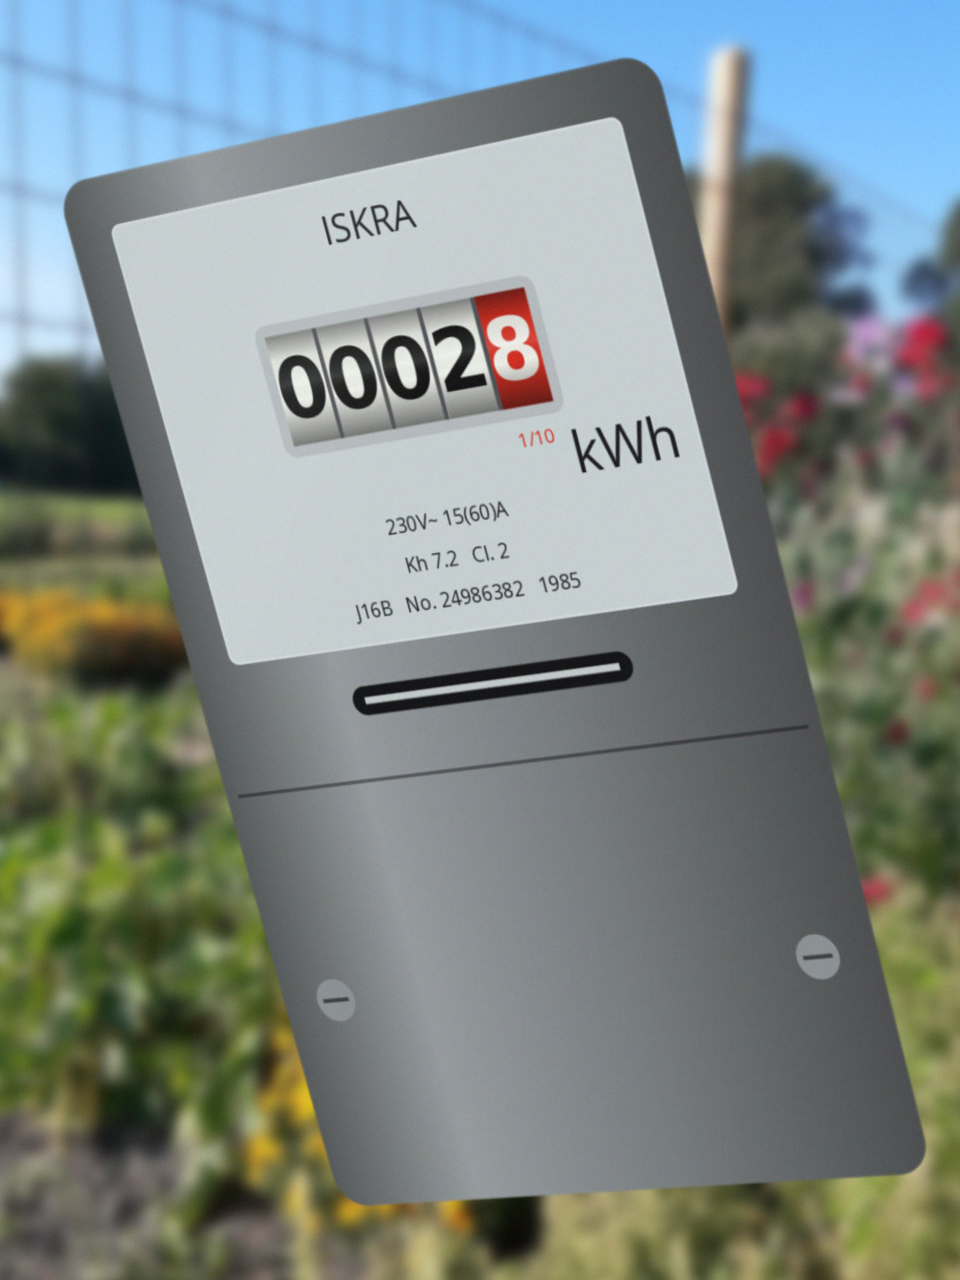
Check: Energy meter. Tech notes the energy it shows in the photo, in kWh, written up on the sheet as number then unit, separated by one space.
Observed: 2.8 kWh
